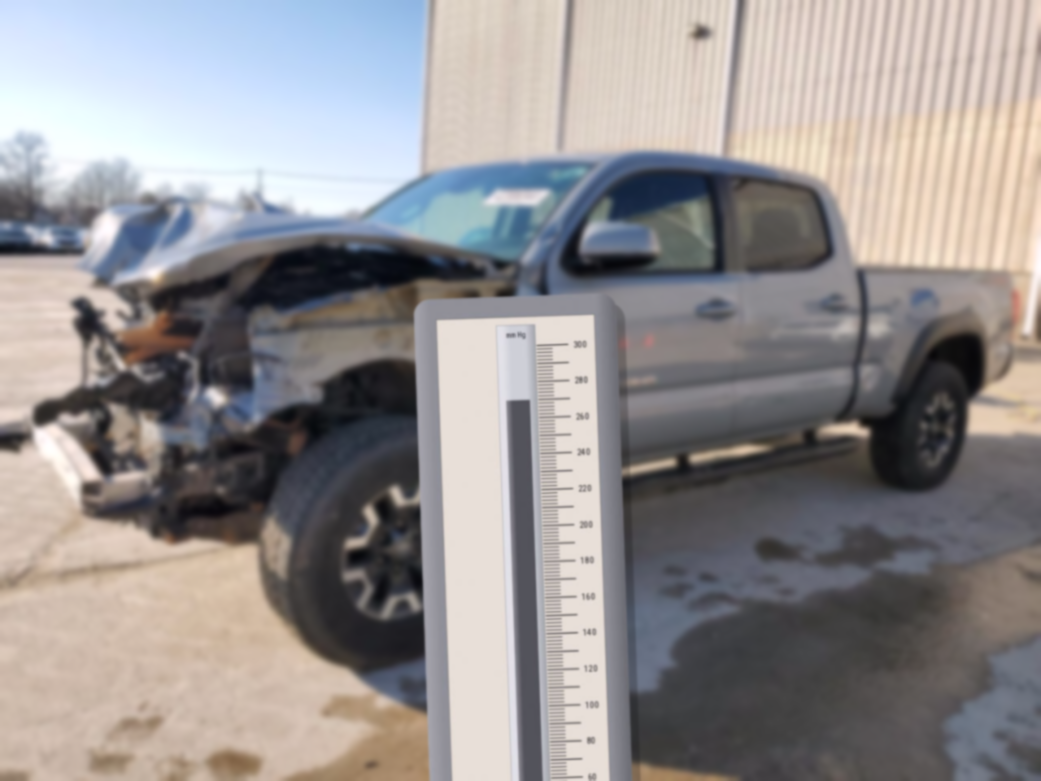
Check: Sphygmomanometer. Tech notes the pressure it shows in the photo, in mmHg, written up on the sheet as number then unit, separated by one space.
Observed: 270 mmHg
